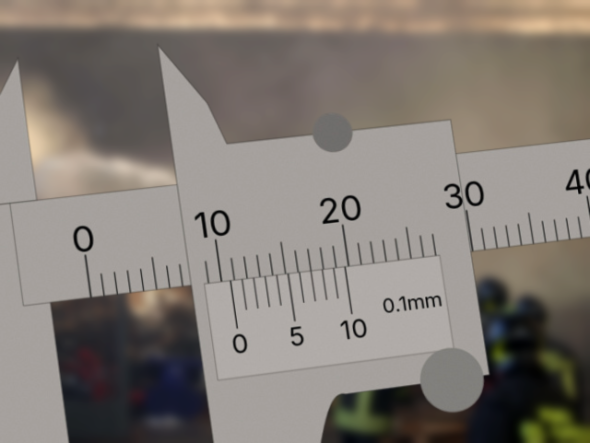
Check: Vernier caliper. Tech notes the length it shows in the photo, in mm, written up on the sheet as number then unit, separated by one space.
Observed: 10.7 mm
